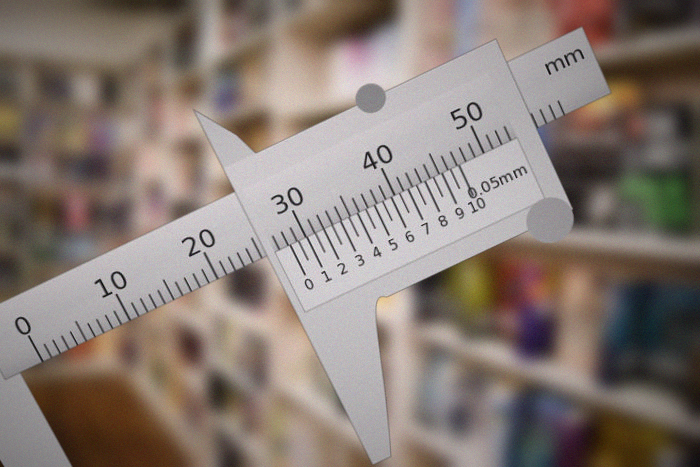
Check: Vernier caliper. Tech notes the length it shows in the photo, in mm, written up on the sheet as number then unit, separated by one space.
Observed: 28.2 mm
